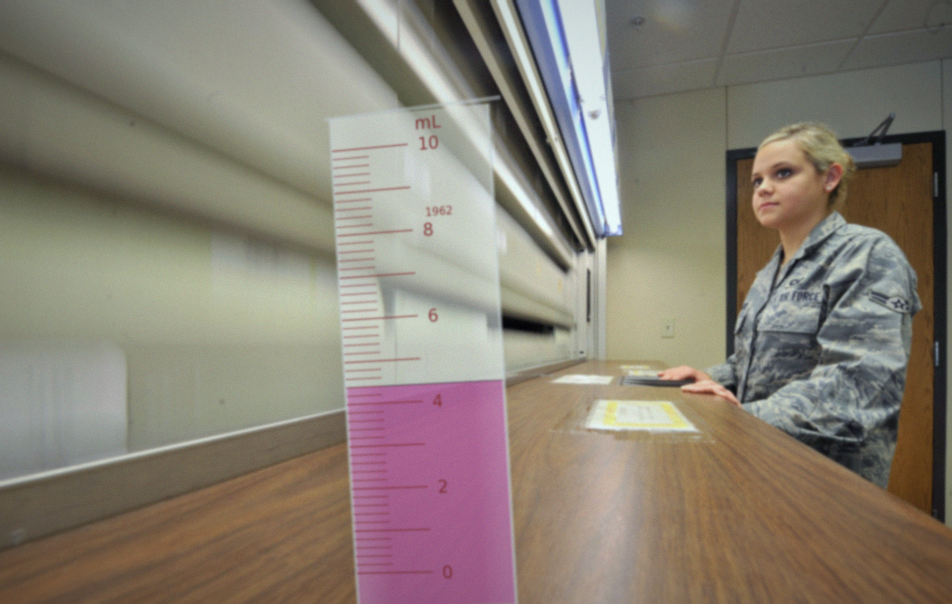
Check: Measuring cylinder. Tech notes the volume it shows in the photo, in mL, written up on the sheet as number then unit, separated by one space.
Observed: 4.4 mL
